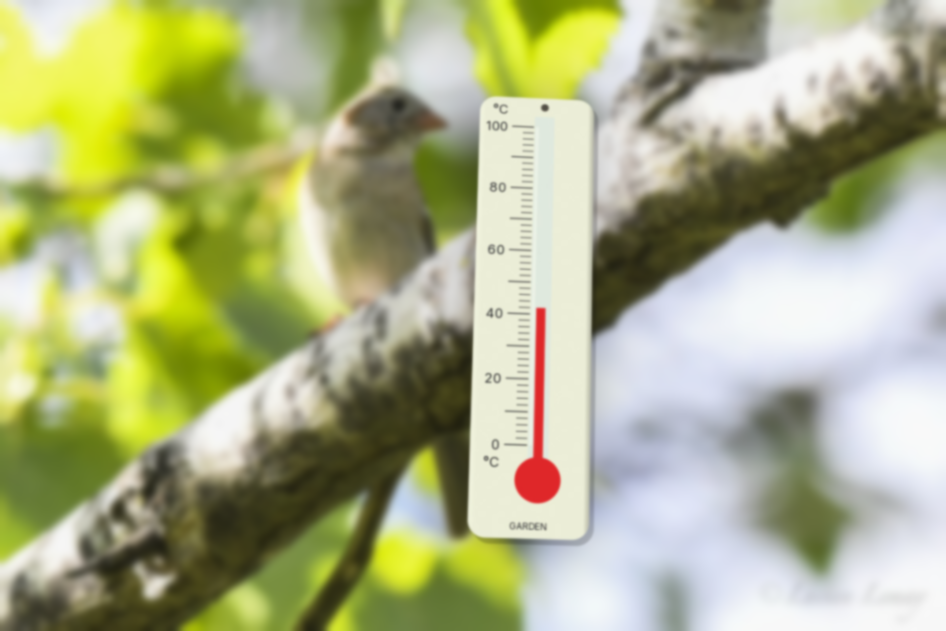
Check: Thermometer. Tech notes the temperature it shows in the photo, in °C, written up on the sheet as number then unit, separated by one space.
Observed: 42 °C
